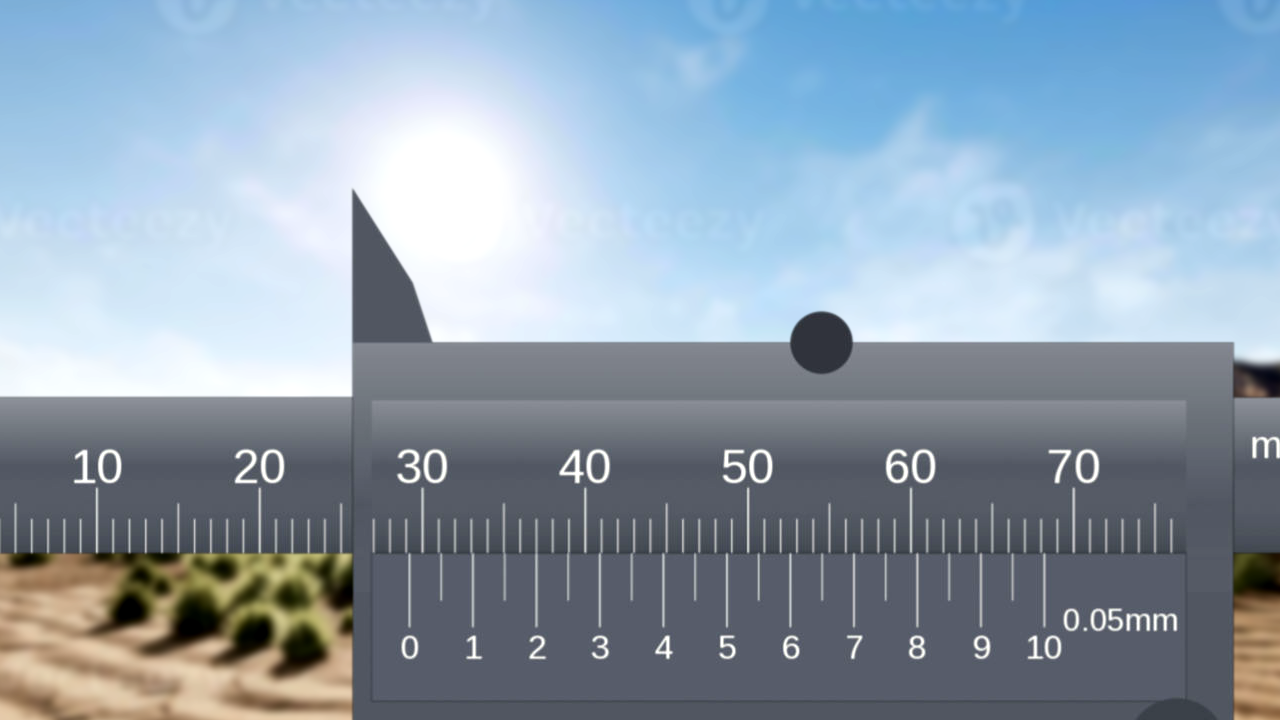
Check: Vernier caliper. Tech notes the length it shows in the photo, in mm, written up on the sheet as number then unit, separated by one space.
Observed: 29.2 mm
